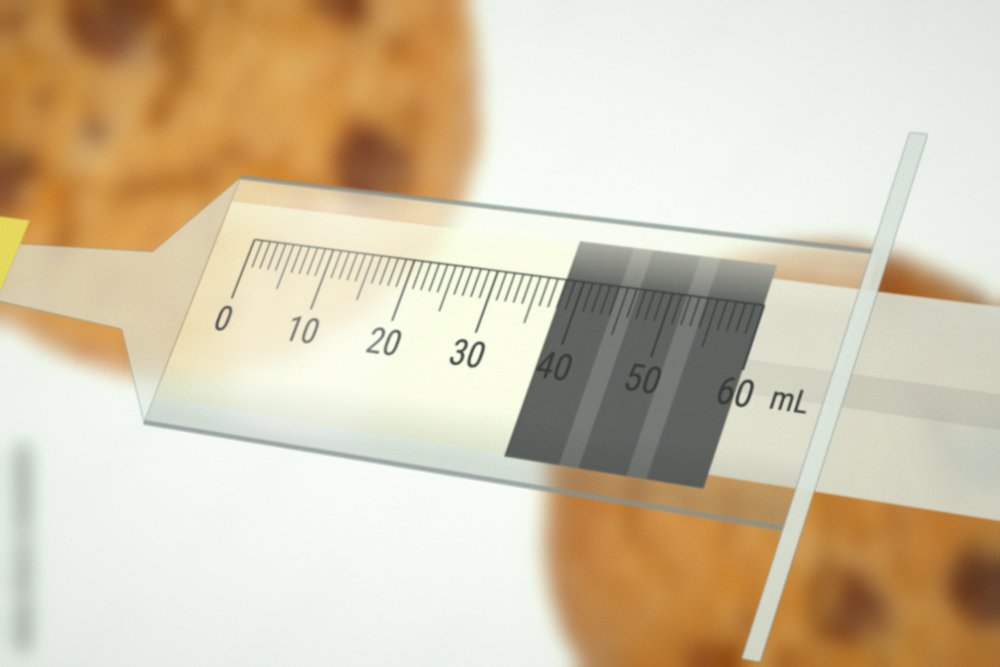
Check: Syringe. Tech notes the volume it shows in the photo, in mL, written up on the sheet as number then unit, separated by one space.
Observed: 38 mL
